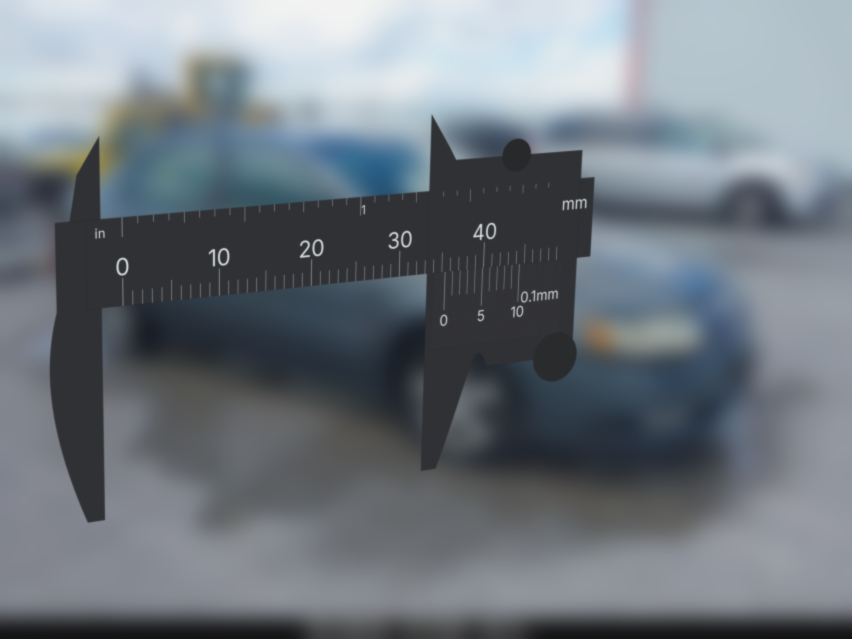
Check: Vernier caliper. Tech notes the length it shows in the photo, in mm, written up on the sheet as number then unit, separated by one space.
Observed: 35.4 mm
